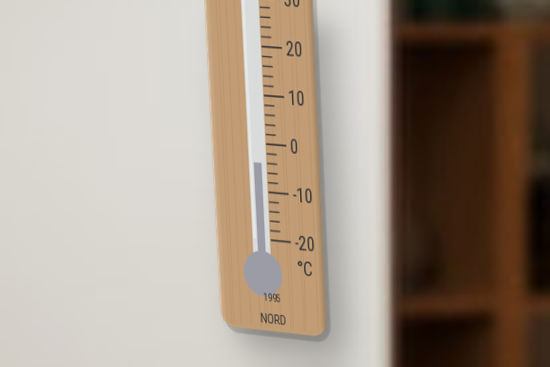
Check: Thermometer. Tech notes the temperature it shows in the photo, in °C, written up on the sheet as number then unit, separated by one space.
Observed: -4 °C
